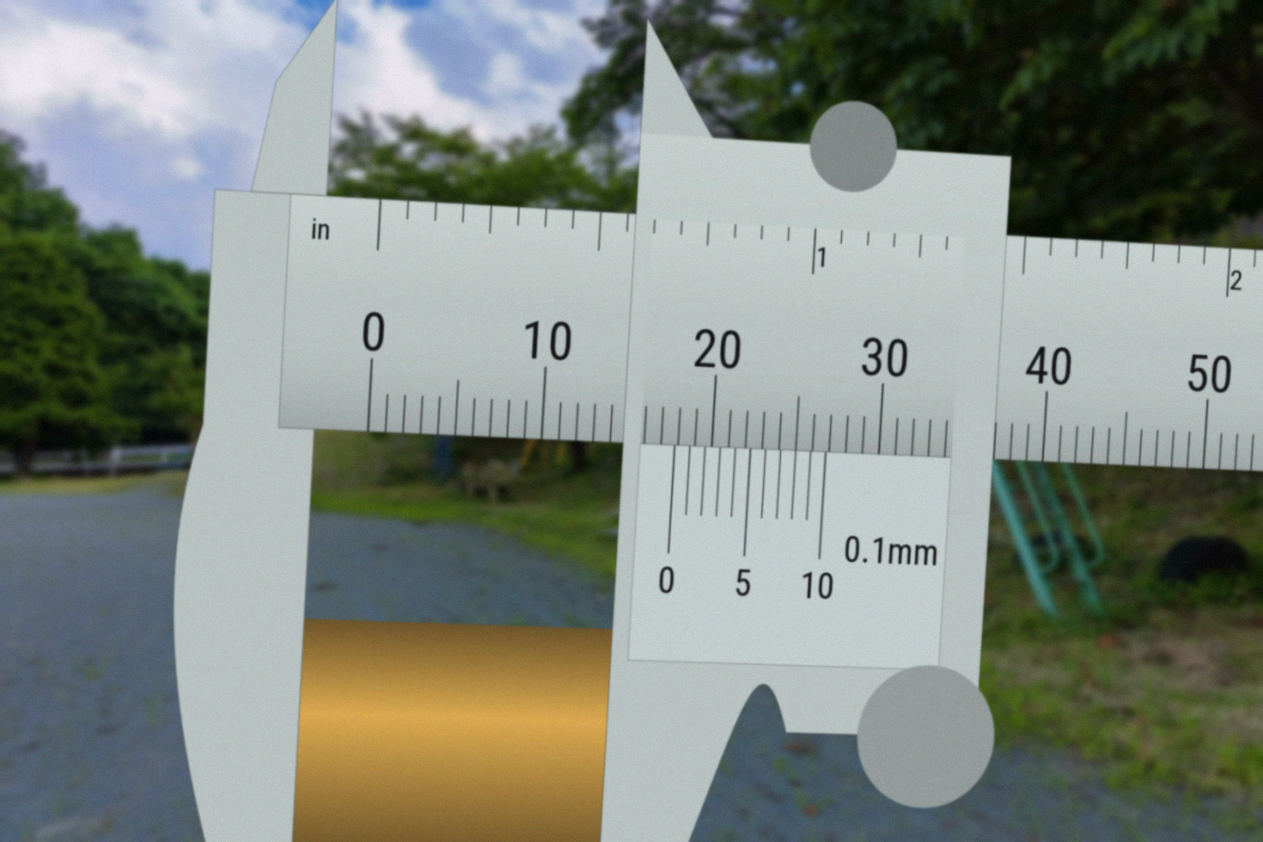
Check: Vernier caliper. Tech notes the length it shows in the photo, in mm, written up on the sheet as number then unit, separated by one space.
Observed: 17.8 mm
